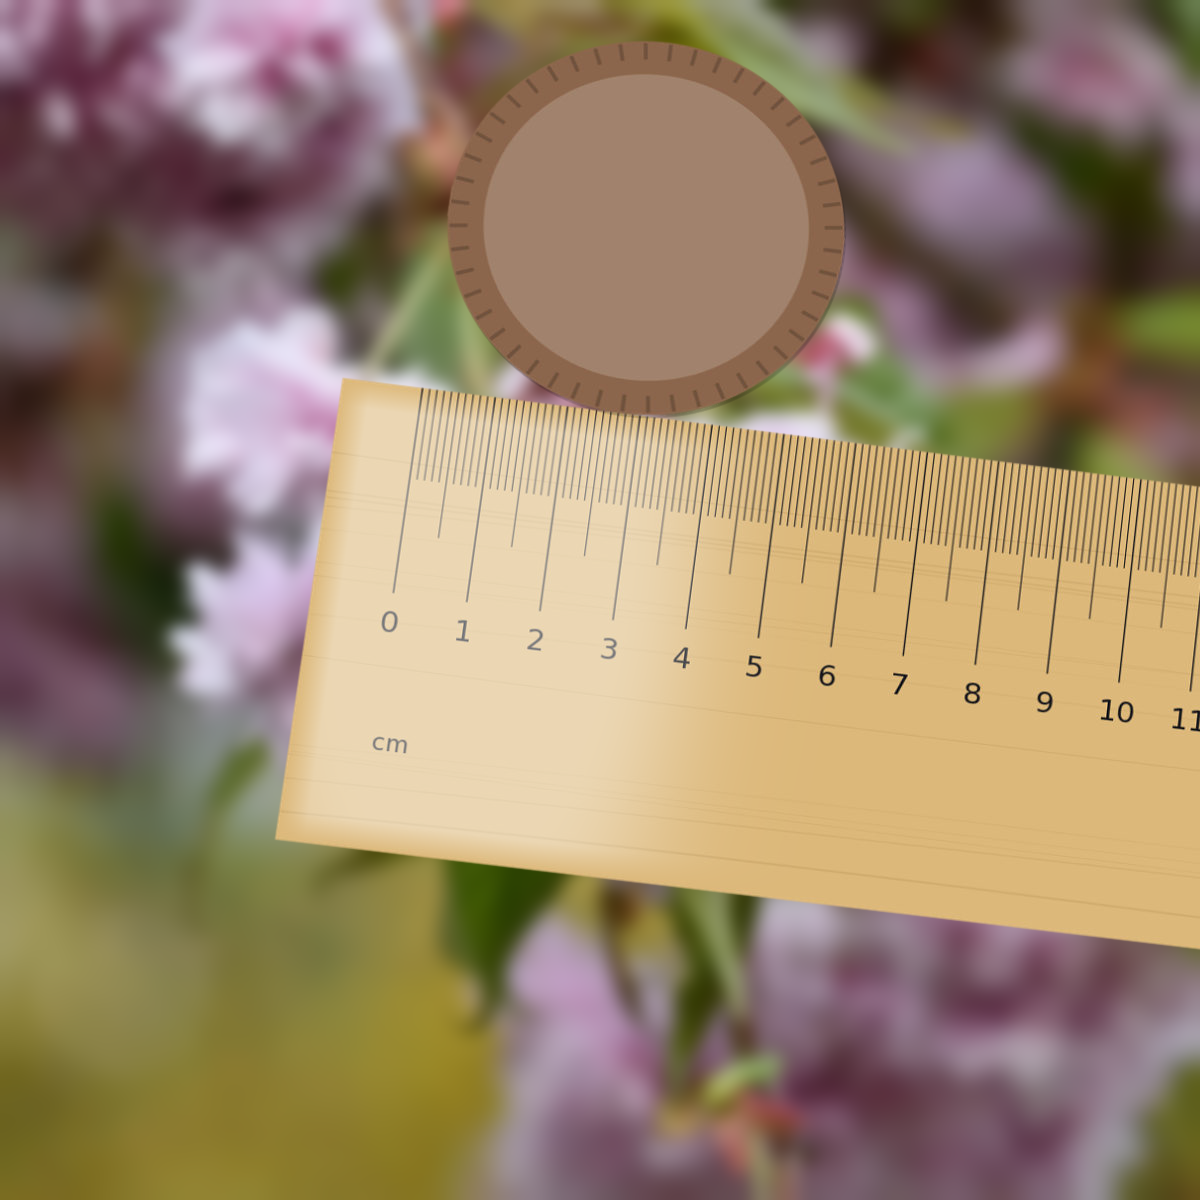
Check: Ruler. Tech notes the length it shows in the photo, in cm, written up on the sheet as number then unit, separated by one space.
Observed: 5.5 cm
